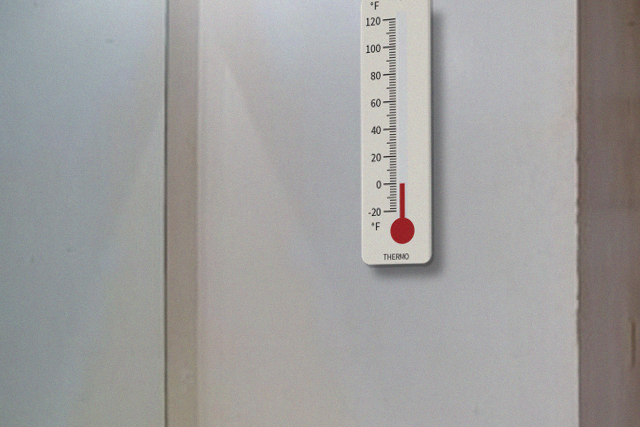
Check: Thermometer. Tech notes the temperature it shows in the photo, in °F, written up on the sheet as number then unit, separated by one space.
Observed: 0 °F
